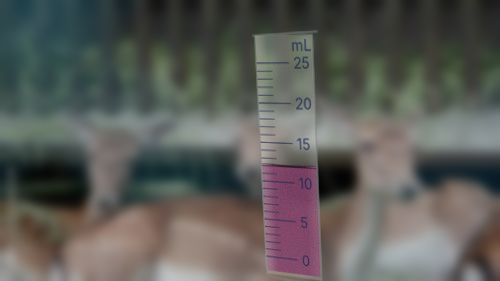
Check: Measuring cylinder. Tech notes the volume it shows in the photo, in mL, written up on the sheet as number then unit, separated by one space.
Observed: 12 mL
